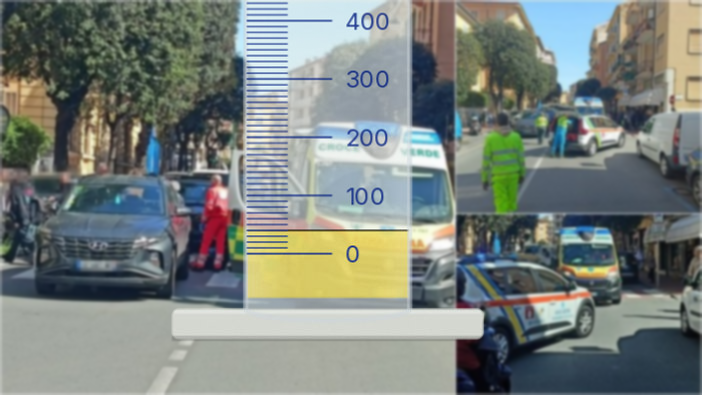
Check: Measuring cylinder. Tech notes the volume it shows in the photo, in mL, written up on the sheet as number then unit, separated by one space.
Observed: 40 mL
